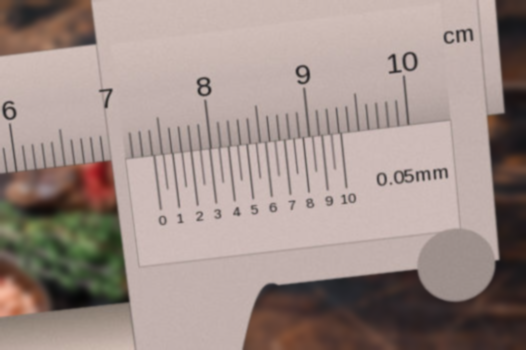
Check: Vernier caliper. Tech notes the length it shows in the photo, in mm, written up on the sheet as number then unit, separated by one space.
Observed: 74.2 mm
